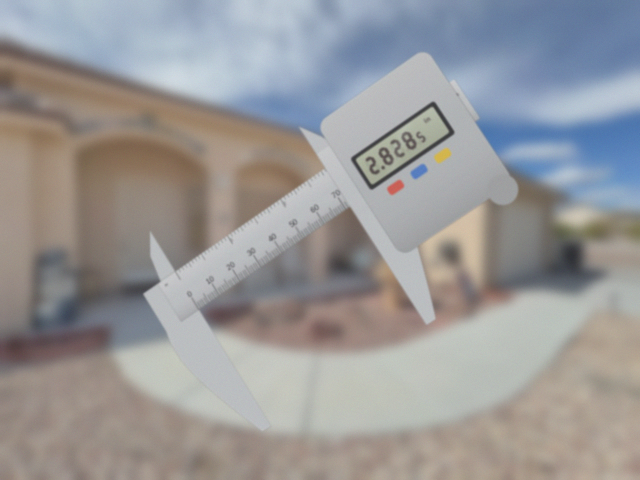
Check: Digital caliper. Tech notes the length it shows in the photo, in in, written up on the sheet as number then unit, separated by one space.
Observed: 2.8285 in
